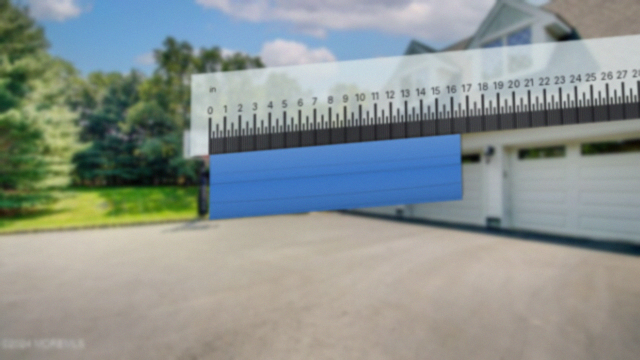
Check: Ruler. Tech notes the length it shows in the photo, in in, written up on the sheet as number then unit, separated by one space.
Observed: 16.5 in
